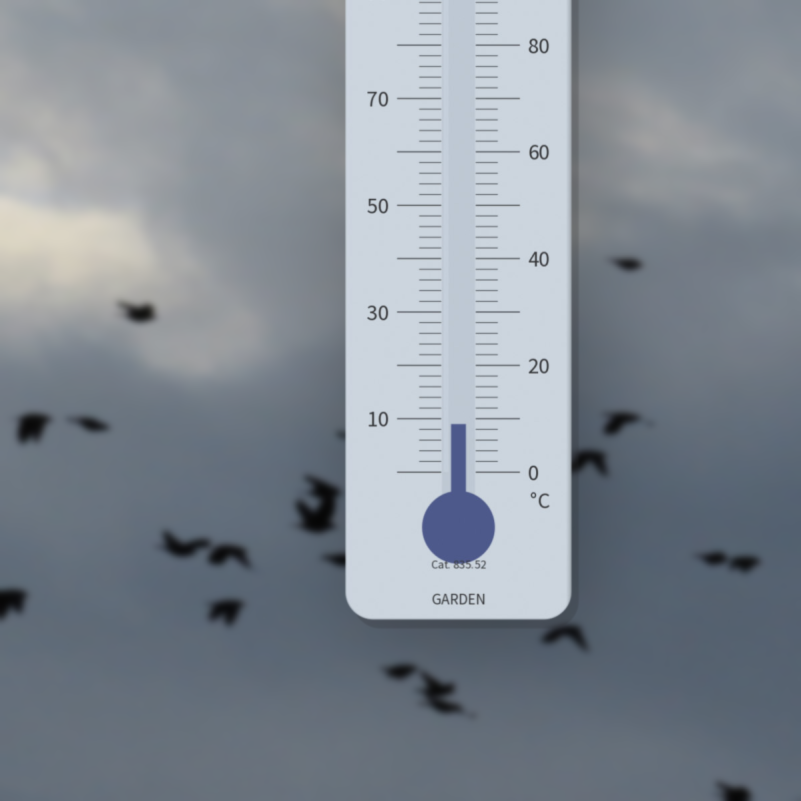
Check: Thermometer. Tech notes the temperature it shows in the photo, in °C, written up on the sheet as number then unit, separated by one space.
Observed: 9 °C
